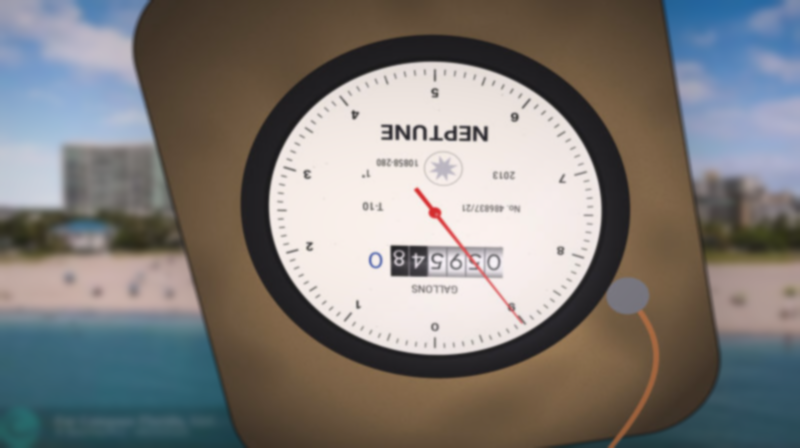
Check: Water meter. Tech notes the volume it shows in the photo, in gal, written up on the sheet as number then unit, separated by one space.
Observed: 595479.0 gal
